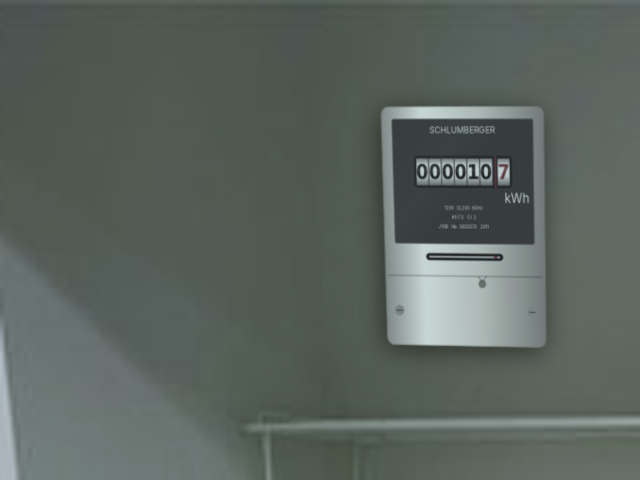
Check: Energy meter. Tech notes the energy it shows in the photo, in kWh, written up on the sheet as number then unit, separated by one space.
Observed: 10.7 kWh
